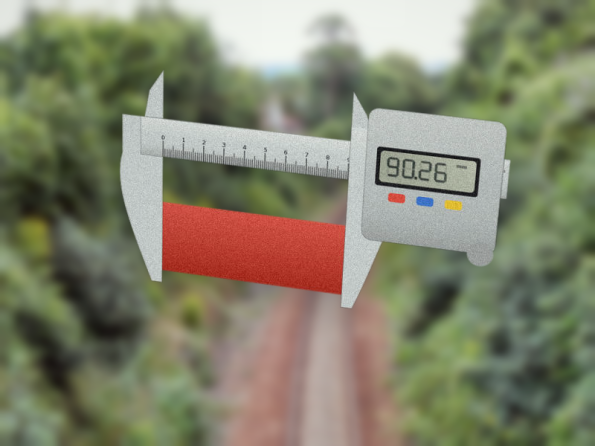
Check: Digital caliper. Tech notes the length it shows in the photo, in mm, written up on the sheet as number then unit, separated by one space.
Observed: 90.26 mm
